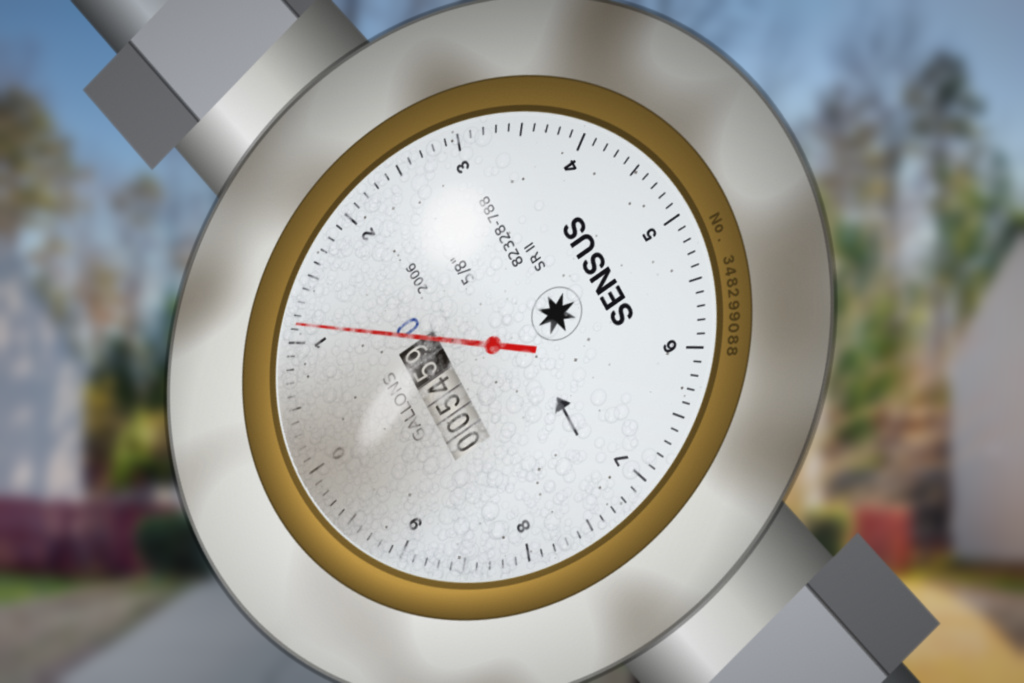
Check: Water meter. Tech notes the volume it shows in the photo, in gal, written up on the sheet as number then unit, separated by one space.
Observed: 54591.1 gal
